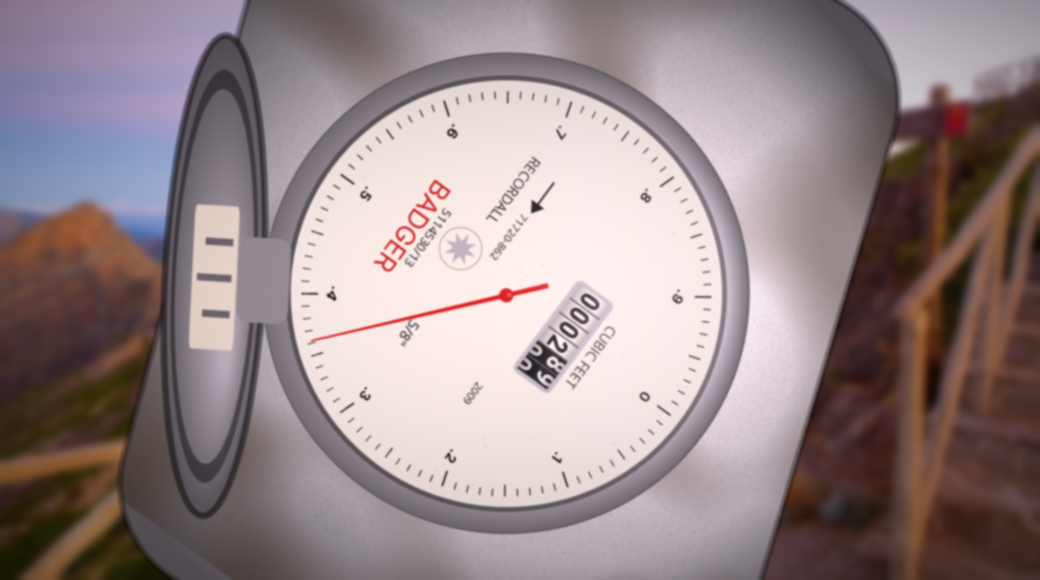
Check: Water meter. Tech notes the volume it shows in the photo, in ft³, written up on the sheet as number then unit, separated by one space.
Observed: 289.36 ft³
